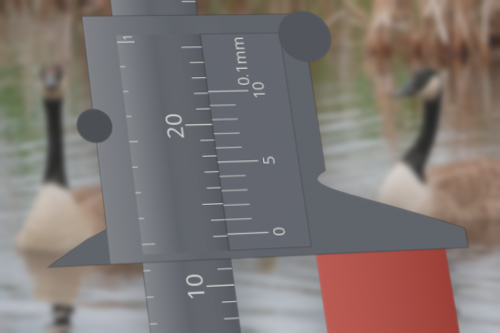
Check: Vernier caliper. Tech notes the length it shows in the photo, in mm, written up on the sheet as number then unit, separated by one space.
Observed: 13.1 mm
